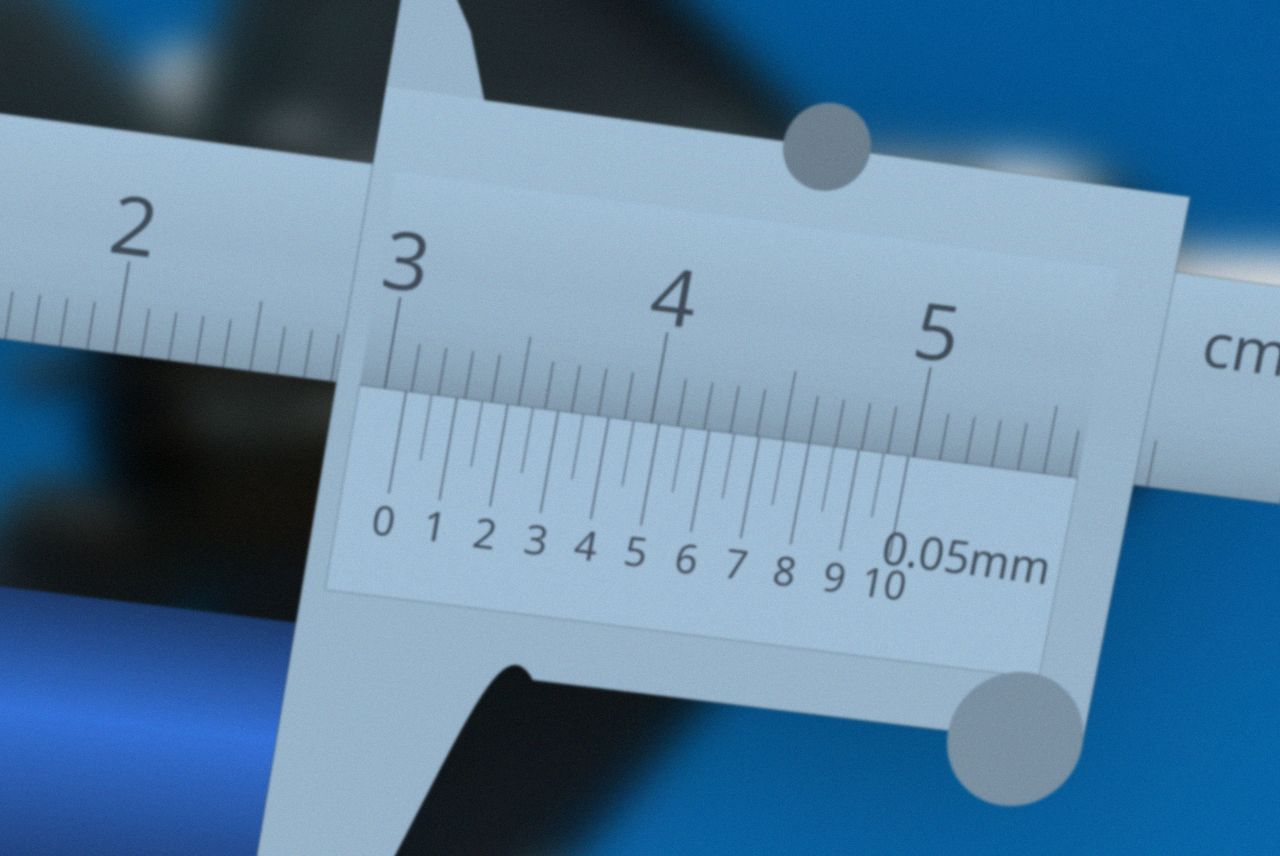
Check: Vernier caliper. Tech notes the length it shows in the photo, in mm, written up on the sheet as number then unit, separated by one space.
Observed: 30.8 mm
